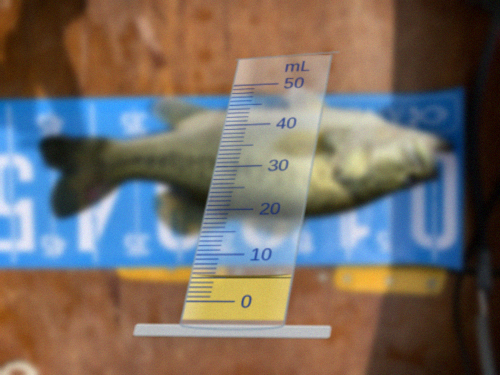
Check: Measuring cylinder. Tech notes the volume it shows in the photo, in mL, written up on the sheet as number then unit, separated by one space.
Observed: 5 mL
